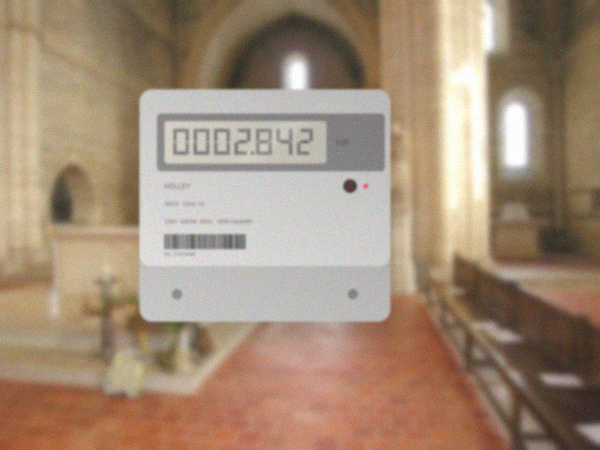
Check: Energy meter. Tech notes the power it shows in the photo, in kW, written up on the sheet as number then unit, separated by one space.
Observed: 2.842 kW
